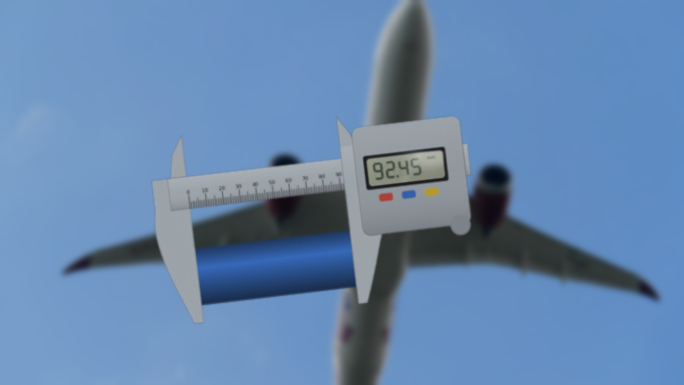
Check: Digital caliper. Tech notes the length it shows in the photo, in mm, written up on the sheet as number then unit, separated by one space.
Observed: 92.45 mm
